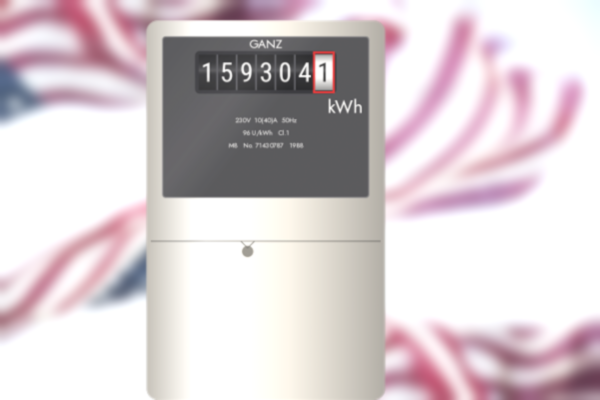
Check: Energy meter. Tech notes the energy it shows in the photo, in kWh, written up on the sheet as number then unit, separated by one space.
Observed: 159304.1 kWh
